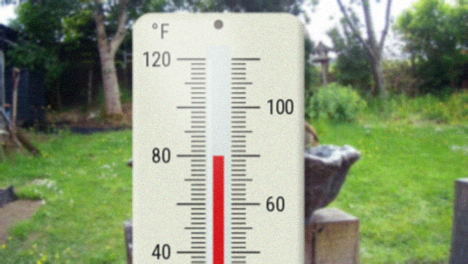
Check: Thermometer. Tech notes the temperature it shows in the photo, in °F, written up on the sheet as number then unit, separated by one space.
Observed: 80 °F
